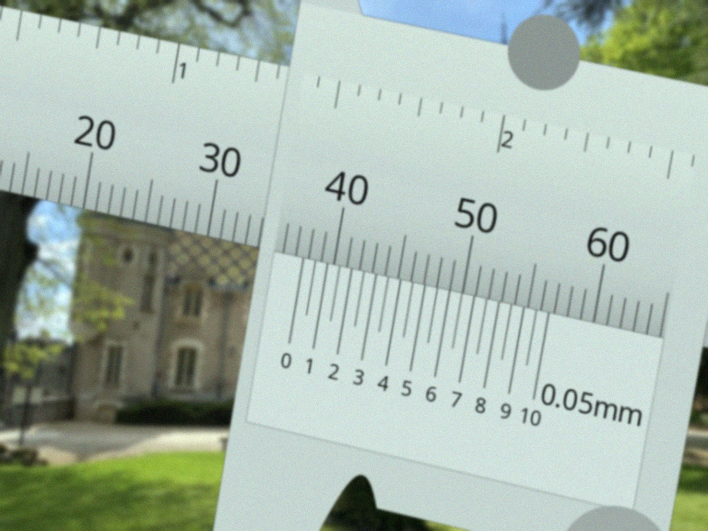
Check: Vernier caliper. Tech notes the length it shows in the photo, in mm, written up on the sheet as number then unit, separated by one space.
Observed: 37.6 mm
